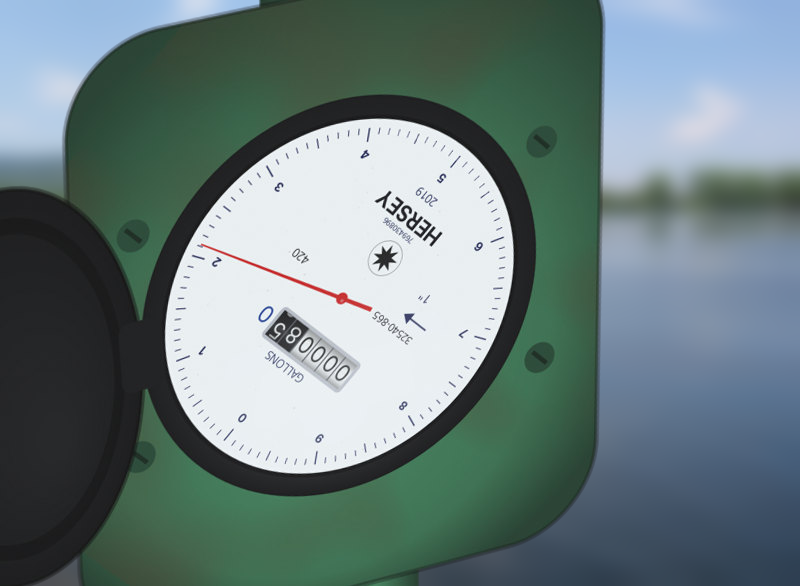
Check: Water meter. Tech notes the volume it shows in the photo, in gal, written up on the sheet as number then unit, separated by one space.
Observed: 852.1 gal
